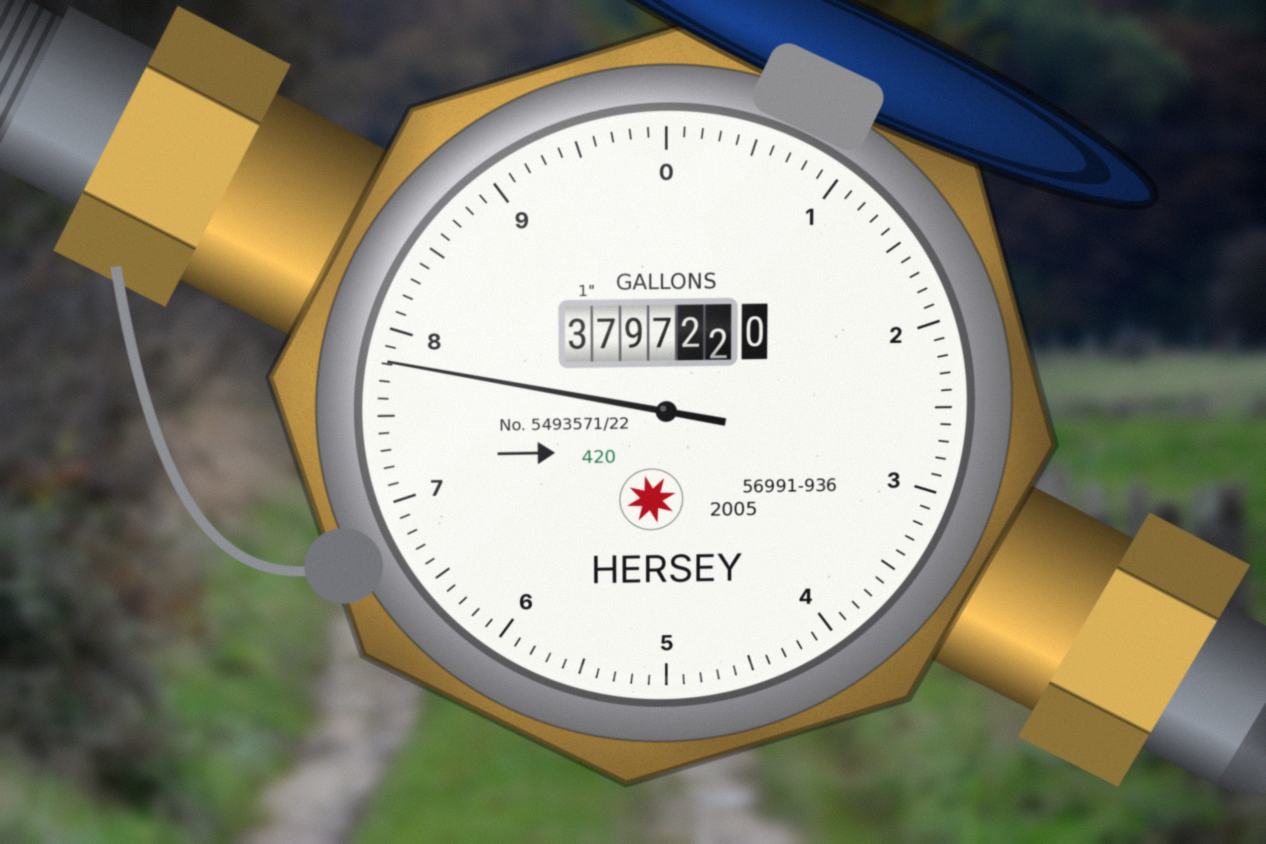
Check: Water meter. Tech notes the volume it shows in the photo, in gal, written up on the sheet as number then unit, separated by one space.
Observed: 3797217.8 gal
